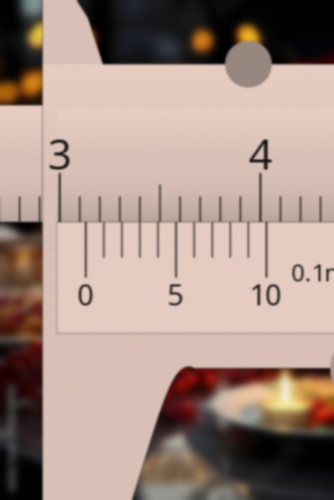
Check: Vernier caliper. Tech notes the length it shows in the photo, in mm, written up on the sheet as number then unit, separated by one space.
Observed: 31.3 mm
